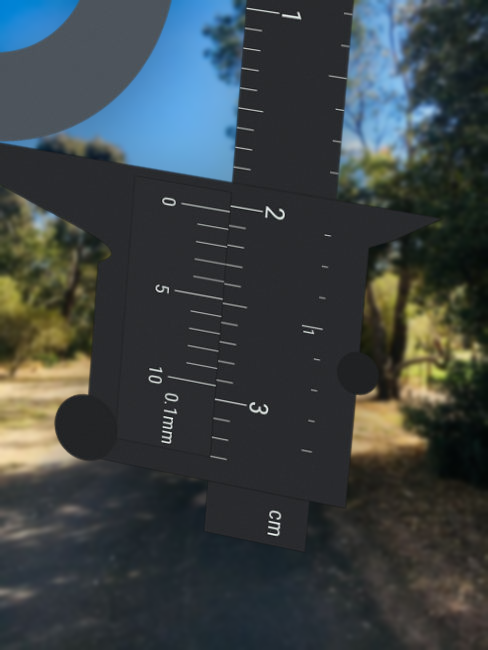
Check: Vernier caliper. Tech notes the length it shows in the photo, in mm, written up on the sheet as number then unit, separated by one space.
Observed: 20.3 mm
